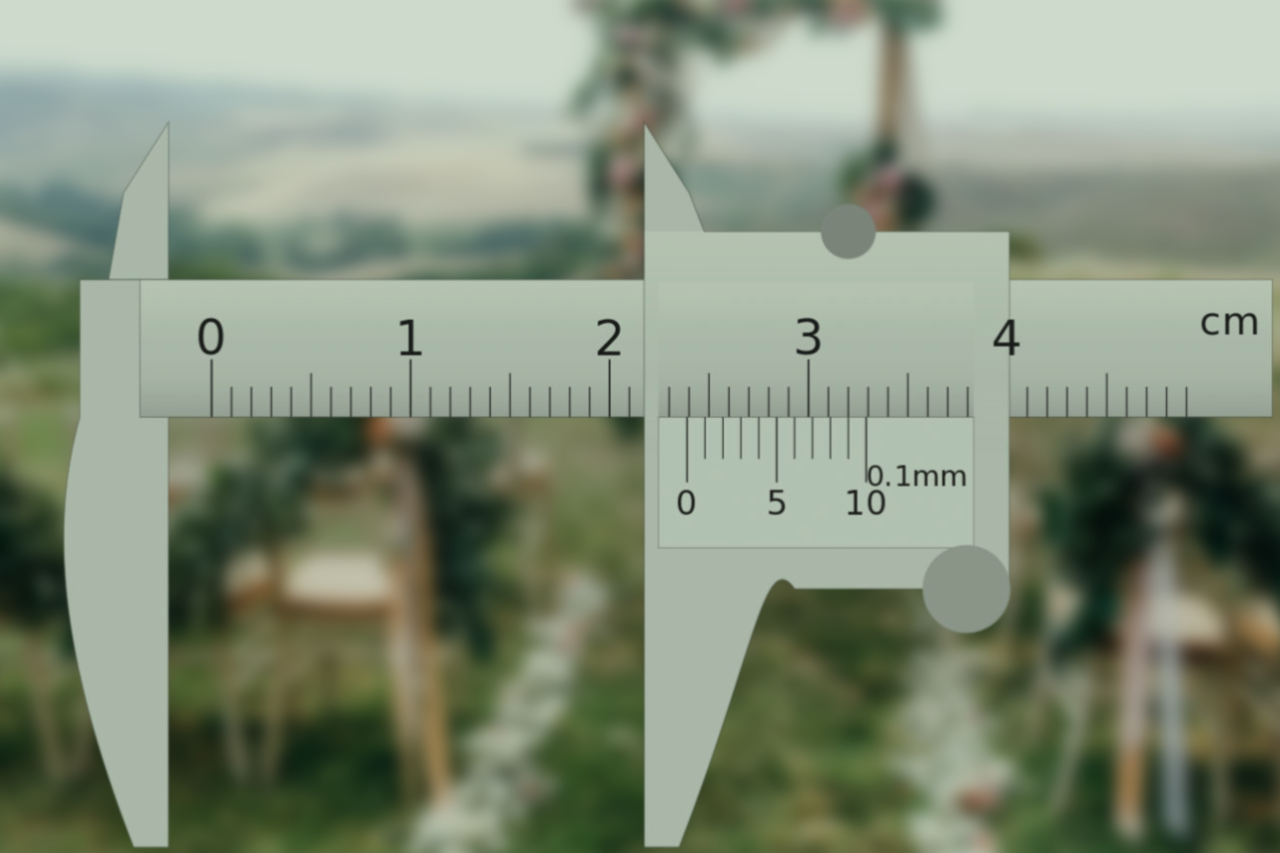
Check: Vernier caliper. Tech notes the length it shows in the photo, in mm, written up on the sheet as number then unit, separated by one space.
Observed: 23.9 mm
